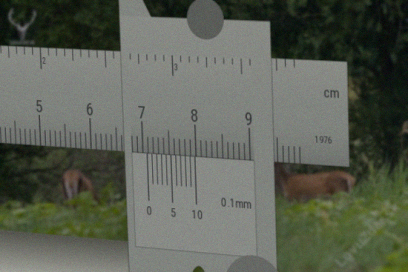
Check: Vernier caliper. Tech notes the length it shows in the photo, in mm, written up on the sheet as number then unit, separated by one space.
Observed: 70.8 mm
